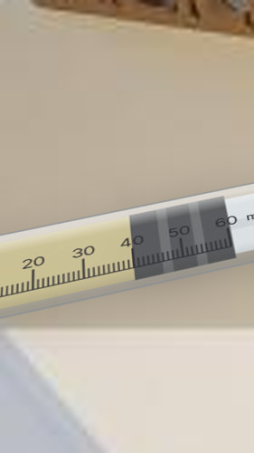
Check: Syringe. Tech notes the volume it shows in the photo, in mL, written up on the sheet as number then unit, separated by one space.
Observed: 40 mL
